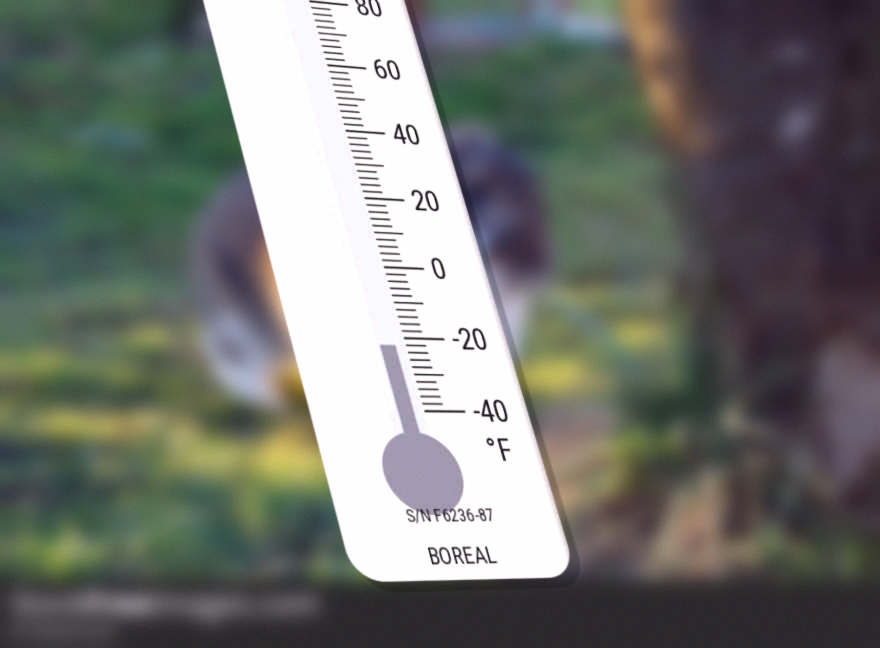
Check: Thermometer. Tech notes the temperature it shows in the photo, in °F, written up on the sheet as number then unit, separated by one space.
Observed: -22 °F
